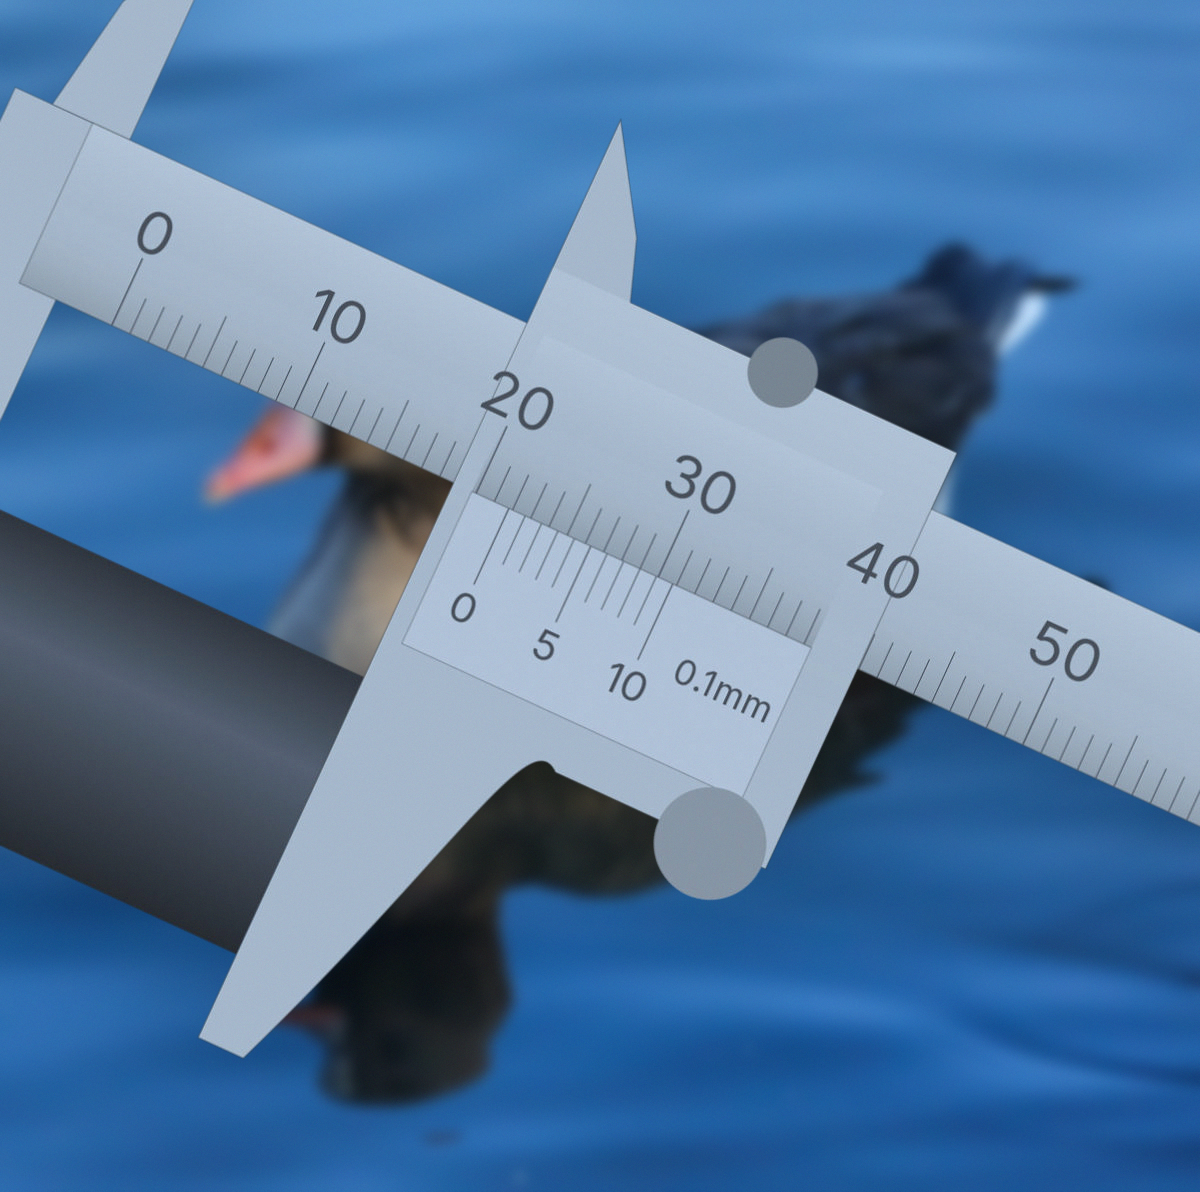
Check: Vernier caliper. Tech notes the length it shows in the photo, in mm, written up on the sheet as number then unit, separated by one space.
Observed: 21.8 mm
